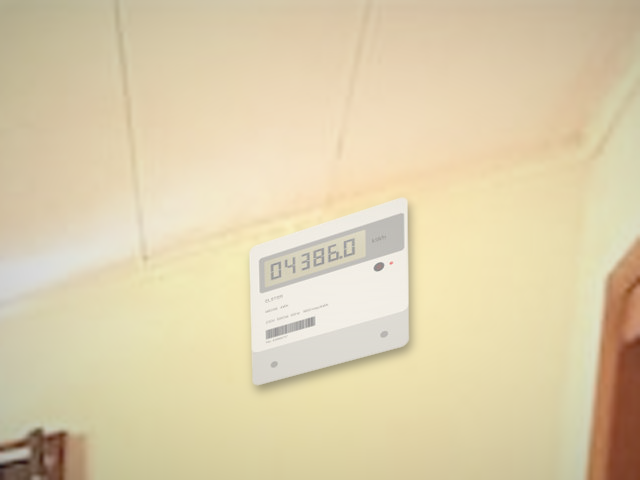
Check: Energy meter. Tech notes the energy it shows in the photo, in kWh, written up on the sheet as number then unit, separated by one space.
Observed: 4386.0 kWh
